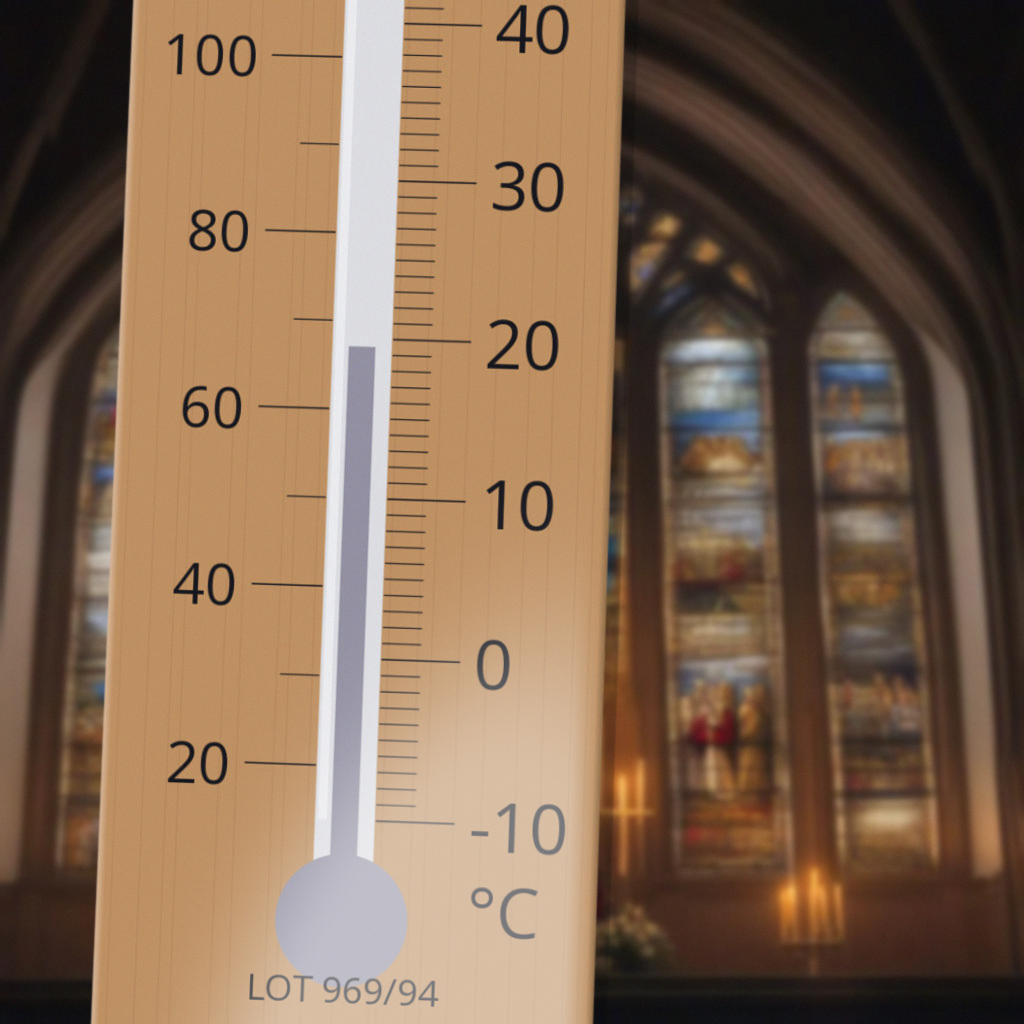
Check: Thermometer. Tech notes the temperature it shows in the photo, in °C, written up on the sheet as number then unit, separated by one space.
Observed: 19.5 °C
